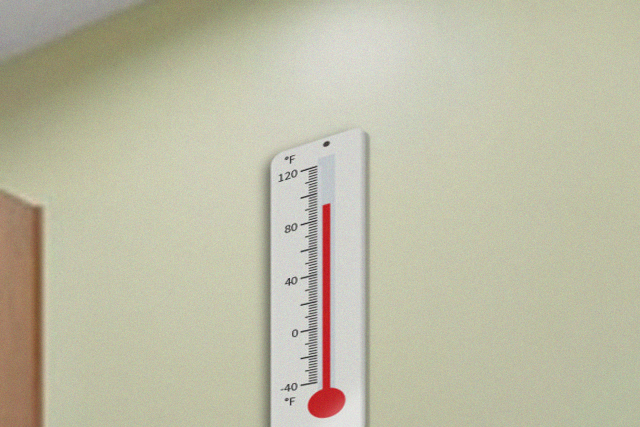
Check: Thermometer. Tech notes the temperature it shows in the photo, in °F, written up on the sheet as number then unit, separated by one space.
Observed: 90 °F
